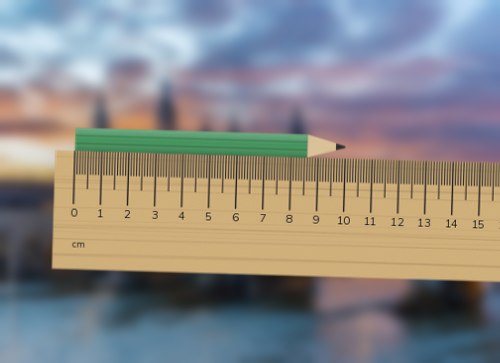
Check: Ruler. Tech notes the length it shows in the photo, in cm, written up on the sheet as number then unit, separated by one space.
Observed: 10 cm
